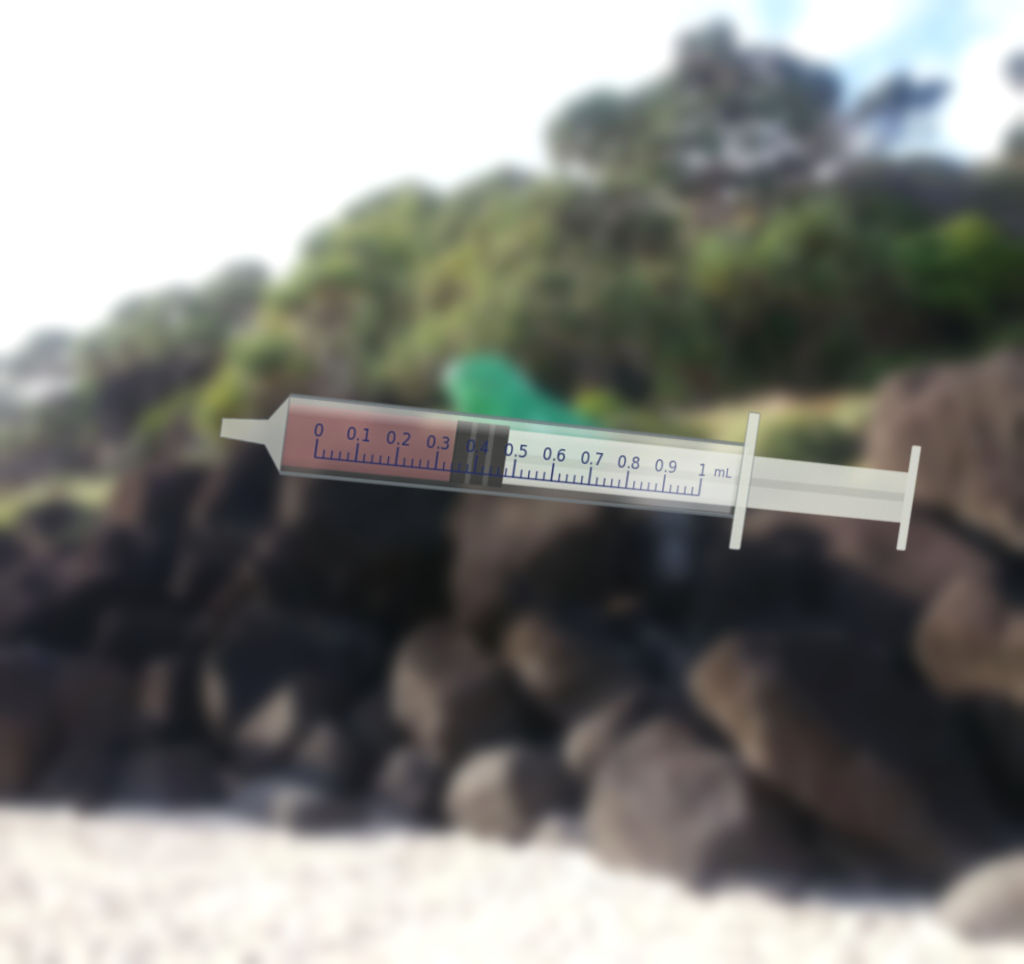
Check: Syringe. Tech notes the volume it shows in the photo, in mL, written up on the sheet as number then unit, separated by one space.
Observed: 0.34 mL
